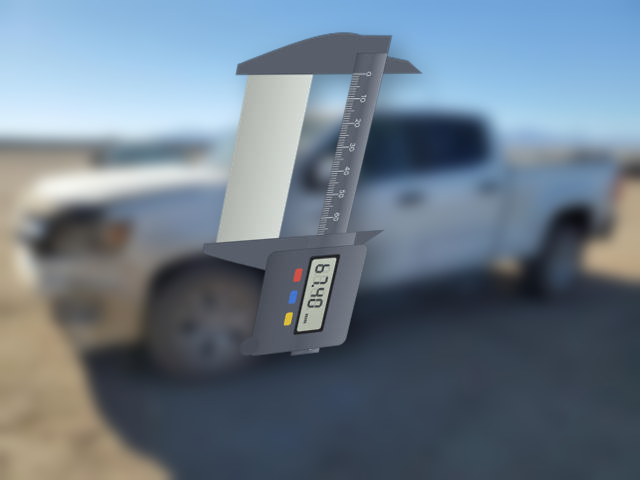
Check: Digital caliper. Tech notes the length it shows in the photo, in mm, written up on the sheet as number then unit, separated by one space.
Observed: 67.40 mm
